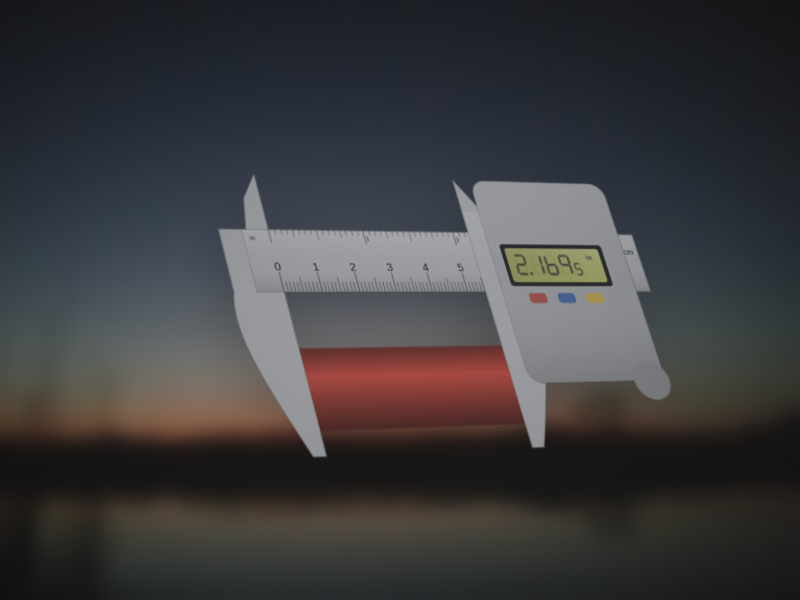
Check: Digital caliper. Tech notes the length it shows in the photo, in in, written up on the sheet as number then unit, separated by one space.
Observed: 2.1695 in
